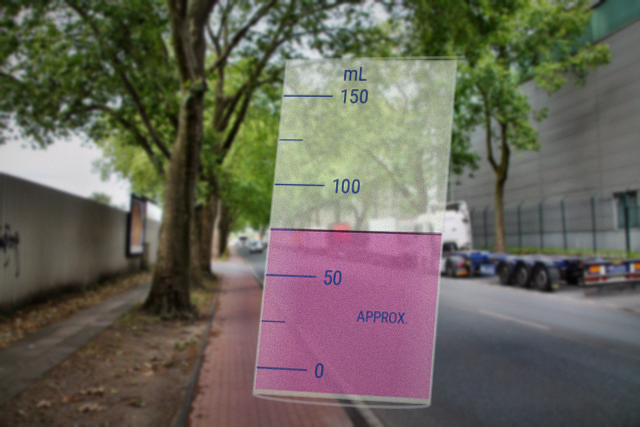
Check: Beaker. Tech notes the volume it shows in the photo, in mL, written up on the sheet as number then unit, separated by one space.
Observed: 75 mL
